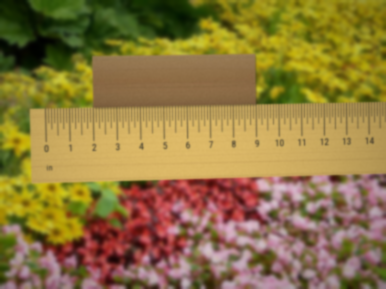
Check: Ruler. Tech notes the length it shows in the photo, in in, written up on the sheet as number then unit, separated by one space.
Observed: 7 in
